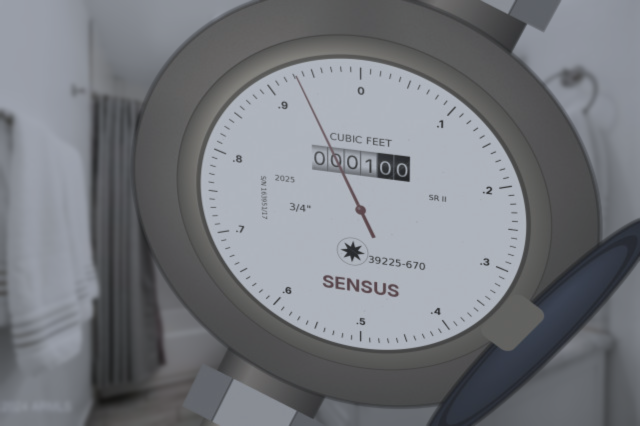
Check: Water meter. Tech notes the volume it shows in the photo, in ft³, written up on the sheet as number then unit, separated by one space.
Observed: 99.93 ft³
